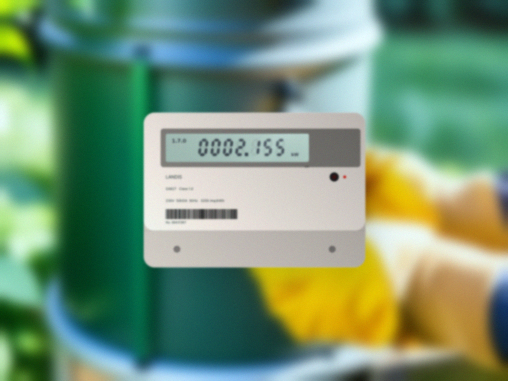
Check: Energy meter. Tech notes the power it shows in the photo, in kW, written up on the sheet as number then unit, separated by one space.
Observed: 2.155 kW
